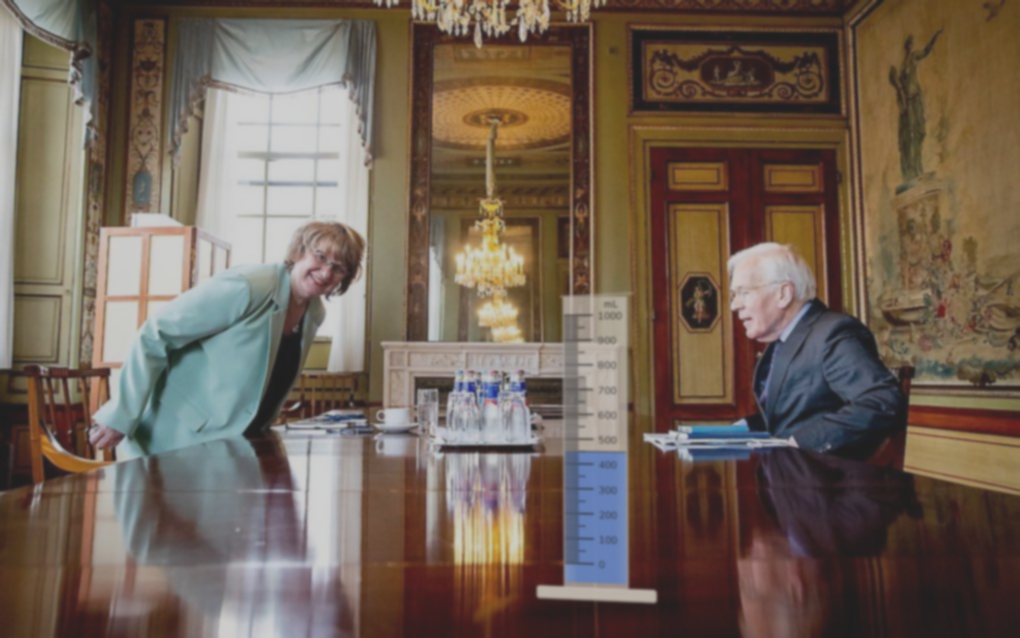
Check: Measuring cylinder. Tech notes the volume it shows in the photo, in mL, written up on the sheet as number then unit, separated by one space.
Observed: 450 mL
